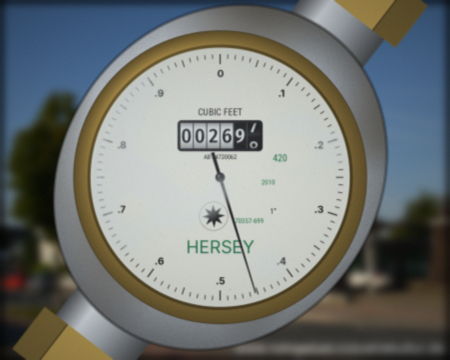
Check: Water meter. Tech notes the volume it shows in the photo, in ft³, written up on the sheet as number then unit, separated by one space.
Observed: 2697.45 ft³
